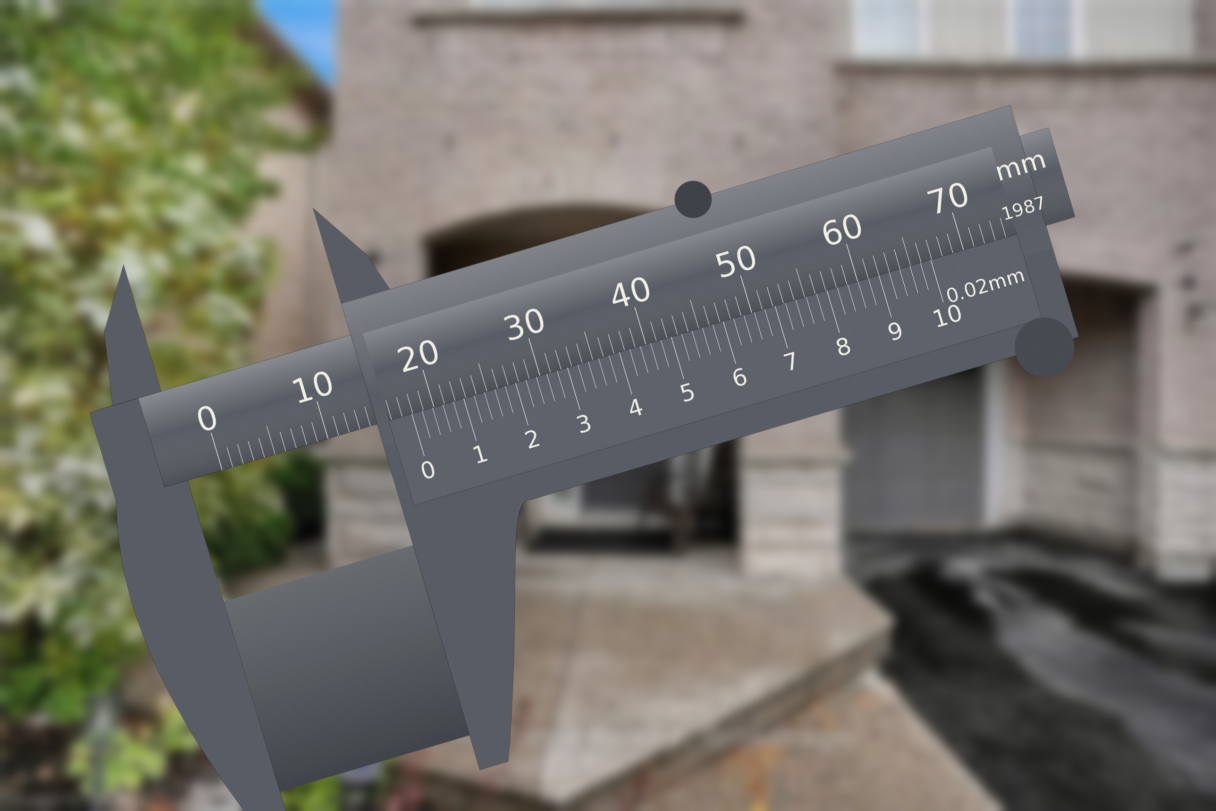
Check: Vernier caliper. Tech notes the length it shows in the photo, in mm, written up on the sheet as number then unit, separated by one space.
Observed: 17.9 mm
